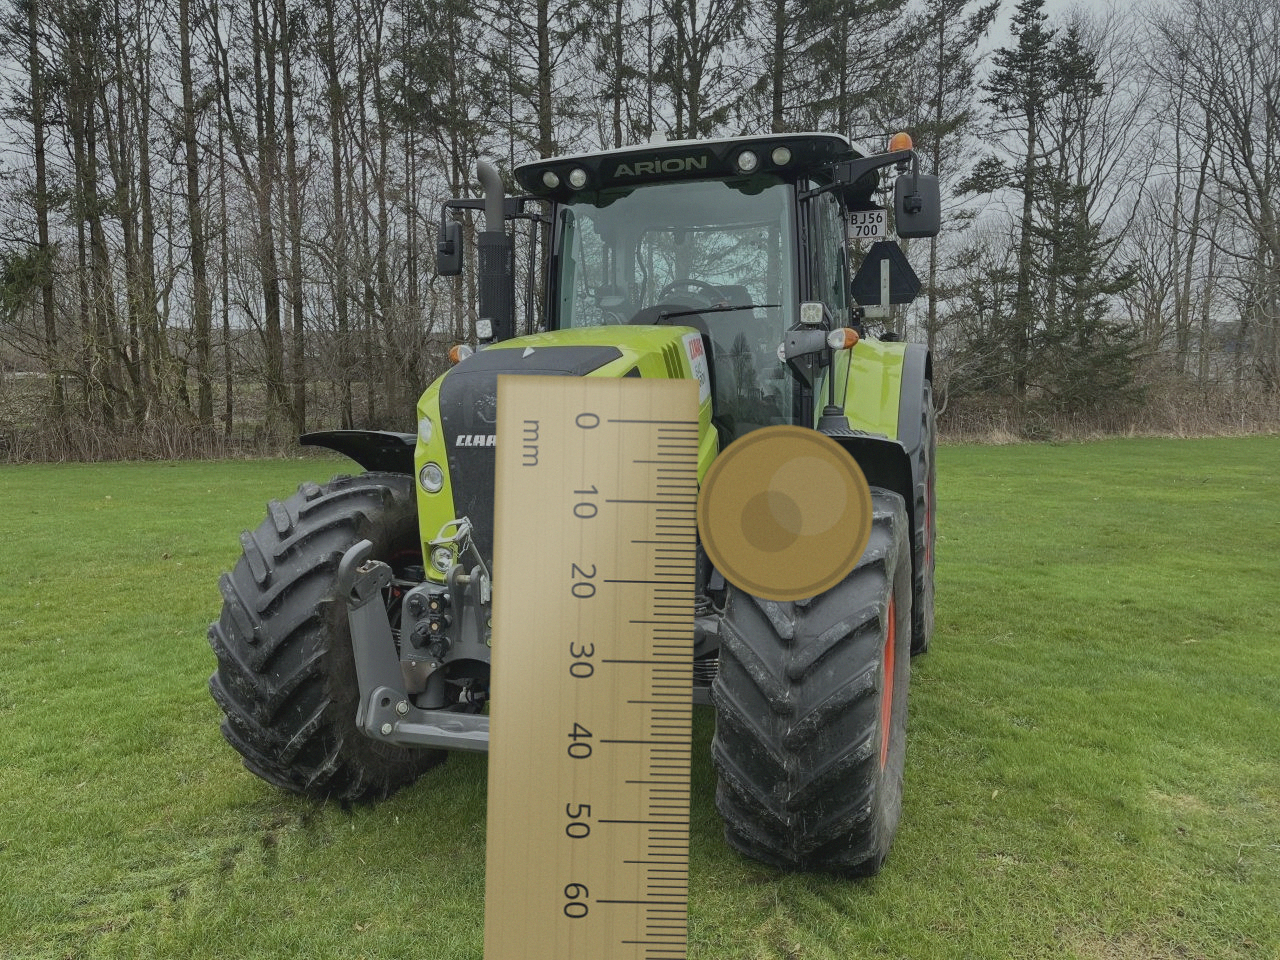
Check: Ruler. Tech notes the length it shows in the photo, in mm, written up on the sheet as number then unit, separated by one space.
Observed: 22 mm
